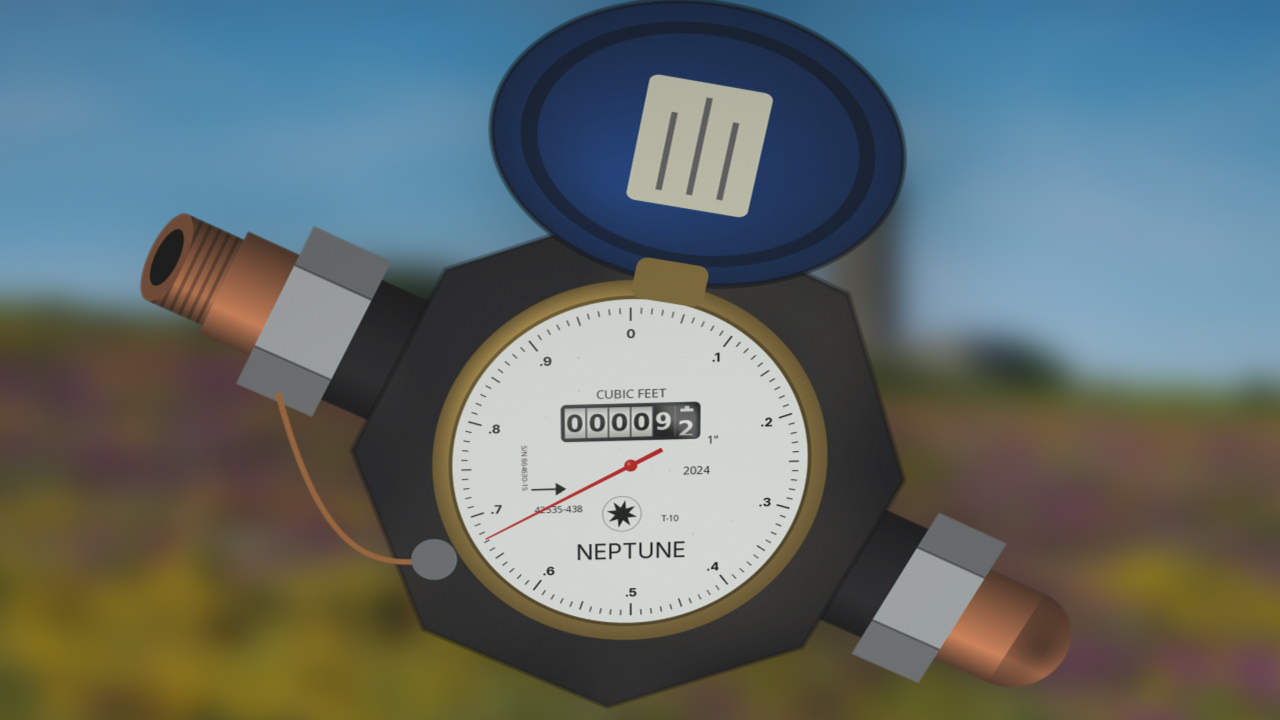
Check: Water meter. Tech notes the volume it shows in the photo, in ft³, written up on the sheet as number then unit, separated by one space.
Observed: 91.67 ft³
